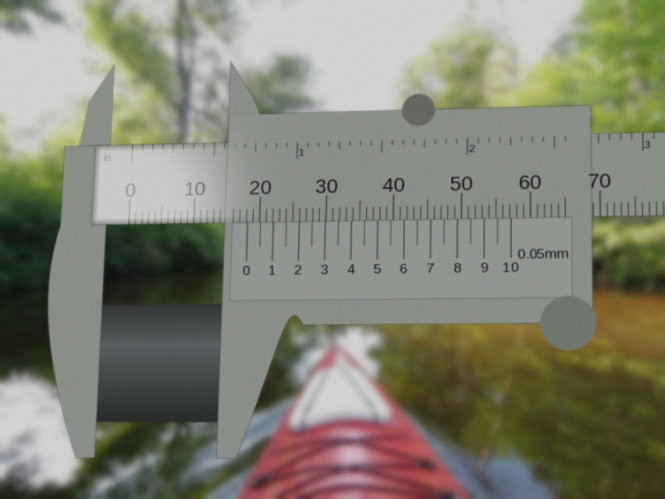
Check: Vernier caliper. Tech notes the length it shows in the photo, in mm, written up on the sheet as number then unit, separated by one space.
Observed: 18.2 mm
